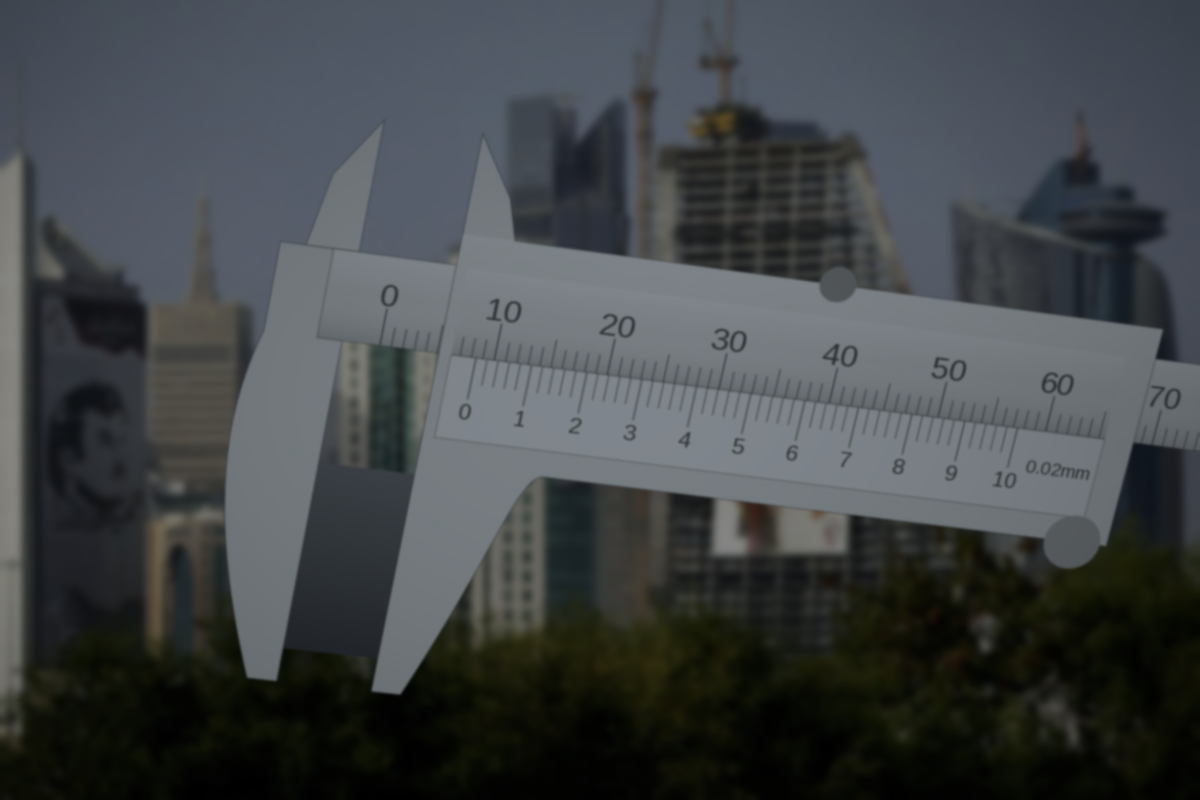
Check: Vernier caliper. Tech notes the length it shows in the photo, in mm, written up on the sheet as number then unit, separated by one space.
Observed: 8.4 mm
